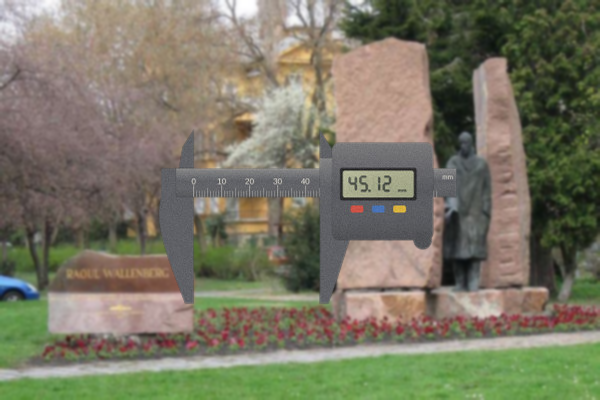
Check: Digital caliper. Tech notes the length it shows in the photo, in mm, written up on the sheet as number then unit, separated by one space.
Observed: 45.12 mm
